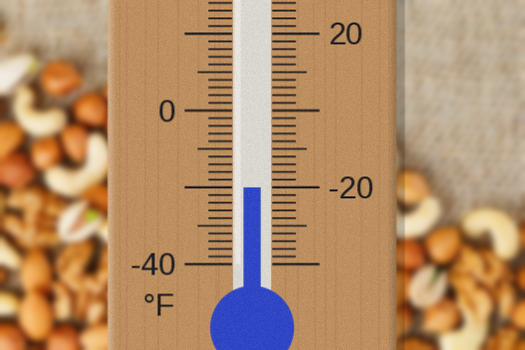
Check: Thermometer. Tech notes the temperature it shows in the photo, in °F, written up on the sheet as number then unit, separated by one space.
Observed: -20 °F
